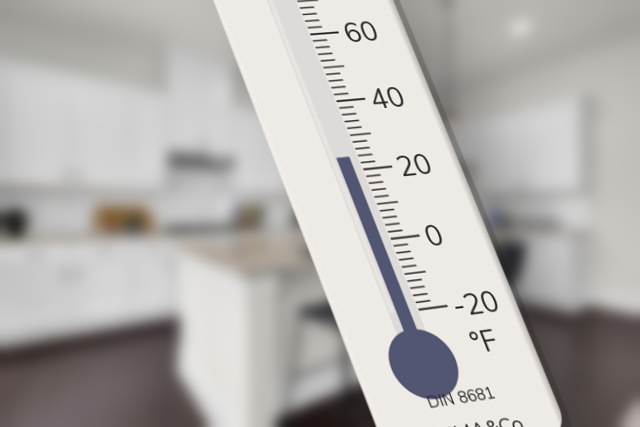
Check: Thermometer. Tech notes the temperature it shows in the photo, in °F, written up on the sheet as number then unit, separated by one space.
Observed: 24 °F
